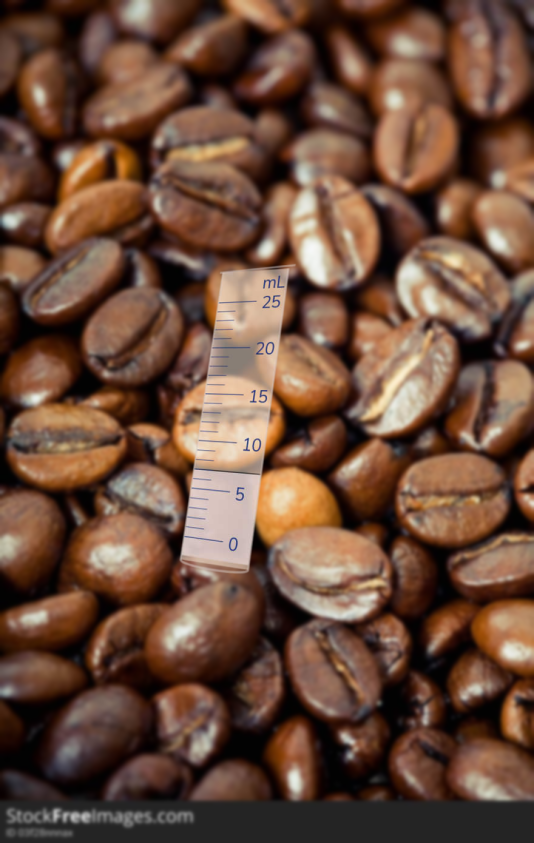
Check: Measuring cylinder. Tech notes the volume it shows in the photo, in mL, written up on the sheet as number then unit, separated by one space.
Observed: 7 mL
